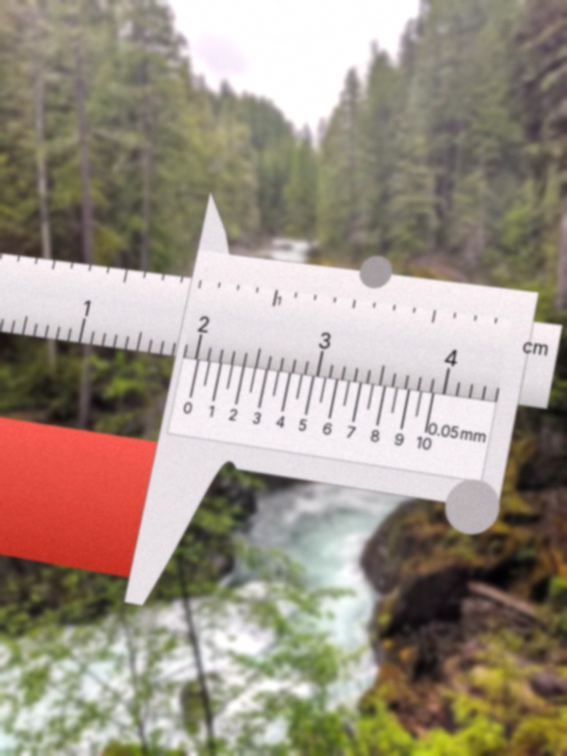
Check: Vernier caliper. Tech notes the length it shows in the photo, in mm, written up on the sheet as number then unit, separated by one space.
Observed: 20.2 mm
